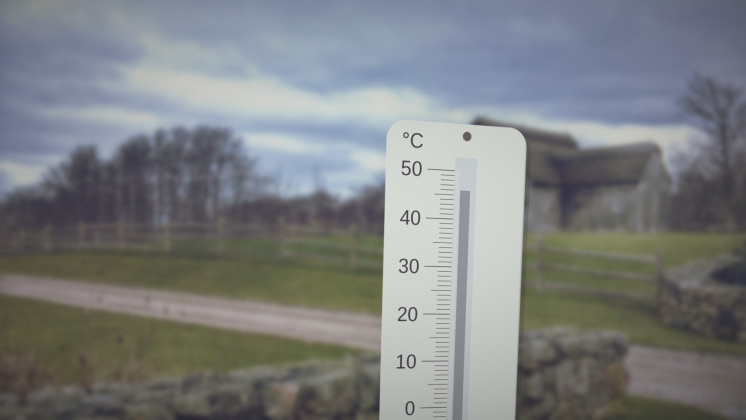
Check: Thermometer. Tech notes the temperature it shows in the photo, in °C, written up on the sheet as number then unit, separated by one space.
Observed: 46 °C
